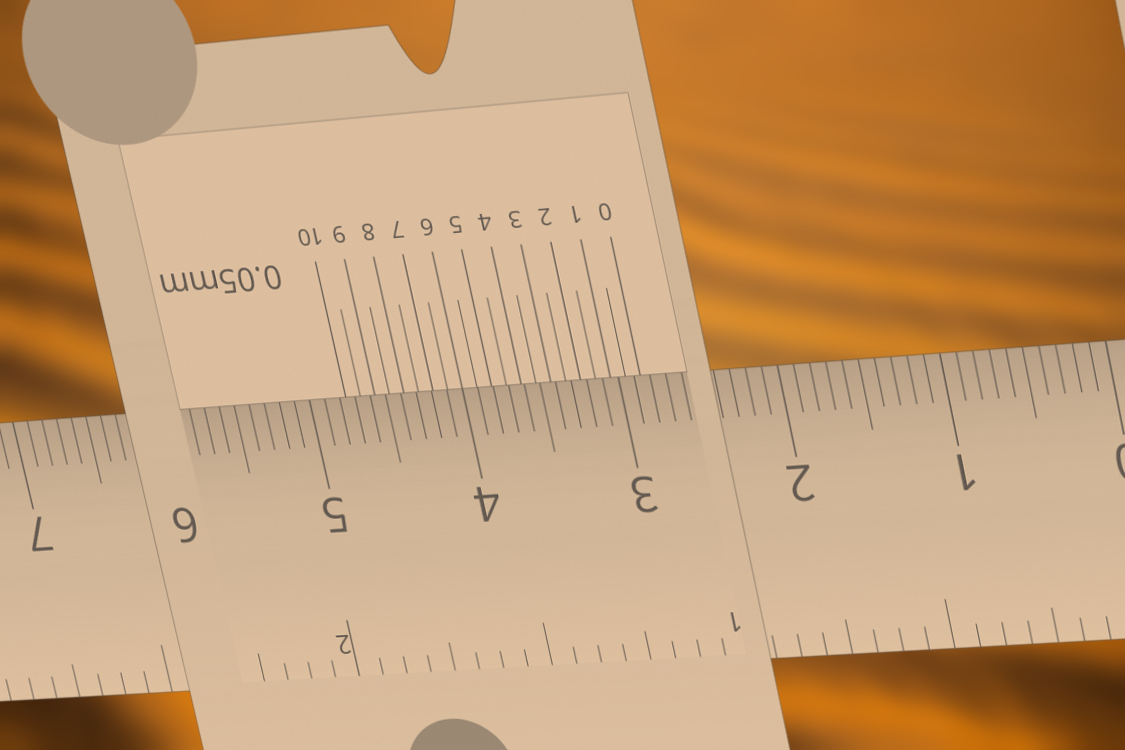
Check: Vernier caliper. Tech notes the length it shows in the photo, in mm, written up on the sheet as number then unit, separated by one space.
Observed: 28.6 mm
